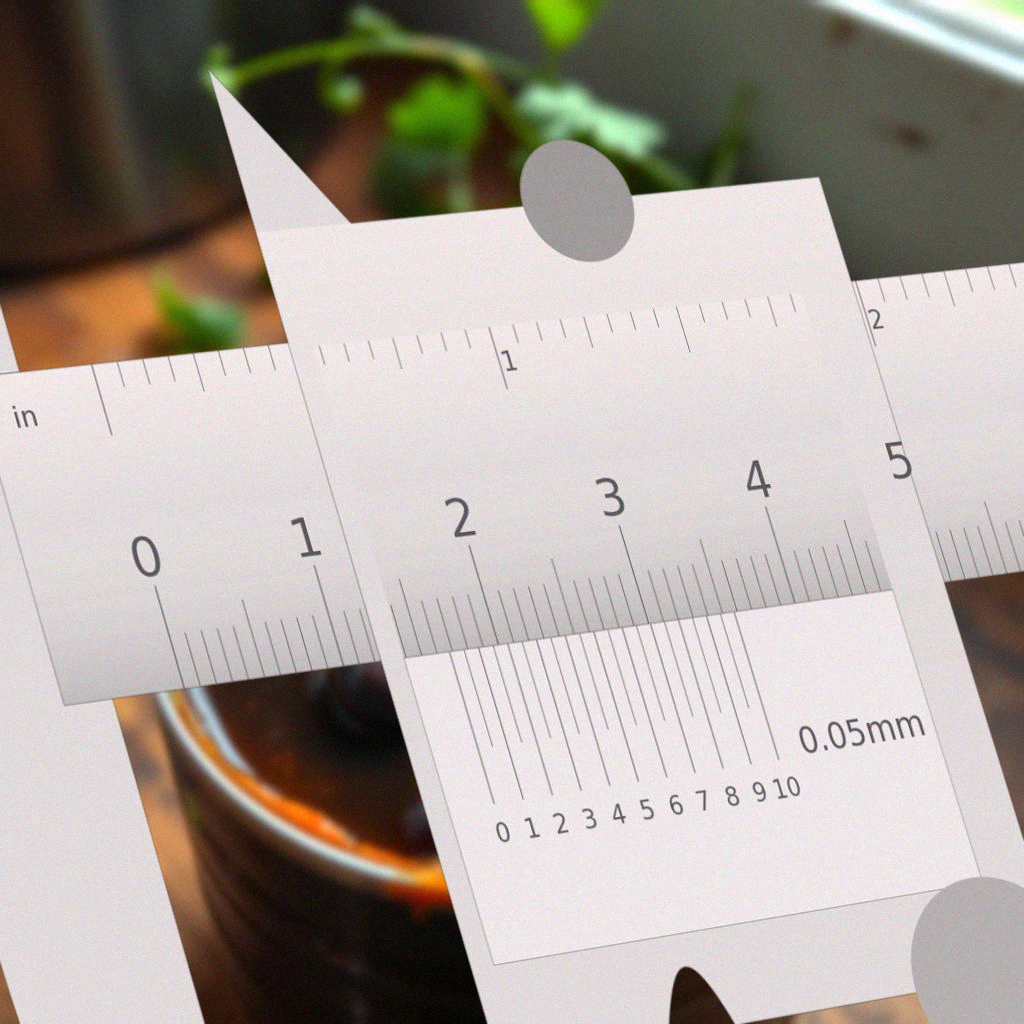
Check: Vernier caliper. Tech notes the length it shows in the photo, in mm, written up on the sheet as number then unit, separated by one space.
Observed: 16.8 mm
